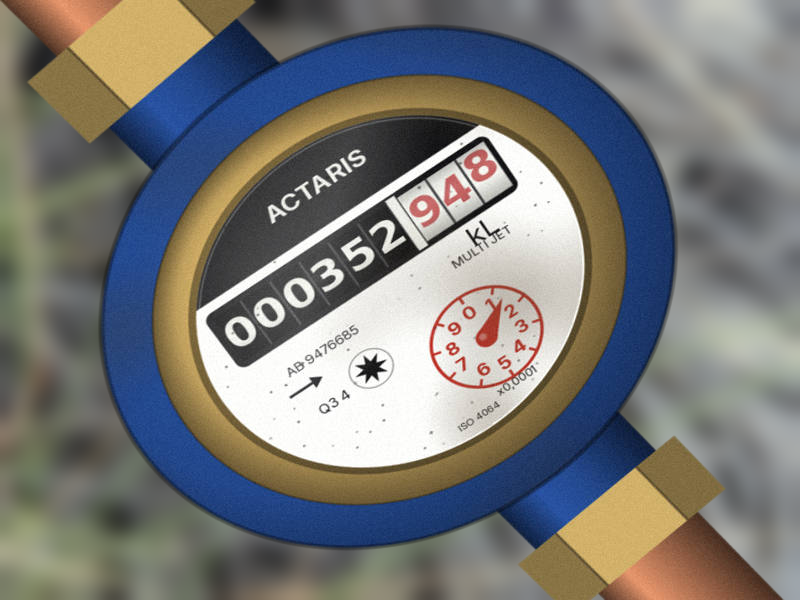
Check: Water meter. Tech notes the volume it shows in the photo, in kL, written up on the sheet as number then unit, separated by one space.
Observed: 352.9481 kL
